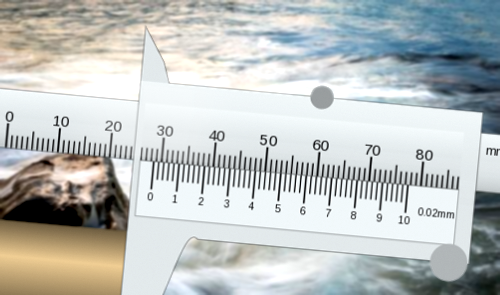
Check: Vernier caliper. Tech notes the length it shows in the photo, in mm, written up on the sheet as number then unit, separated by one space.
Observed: 28.5 mm
